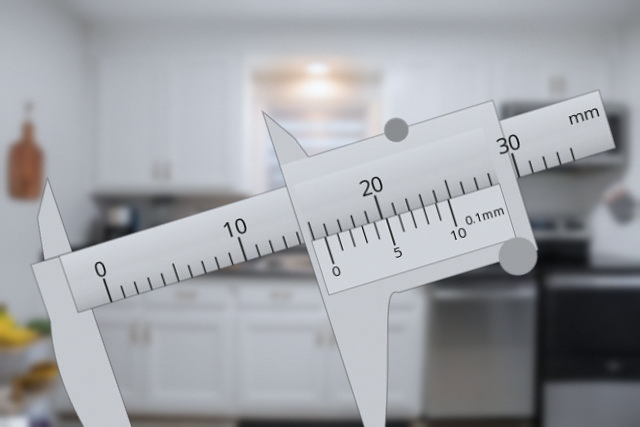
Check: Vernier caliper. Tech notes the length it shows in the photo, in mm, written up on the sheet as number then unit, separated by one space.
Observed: 15.8 mm
